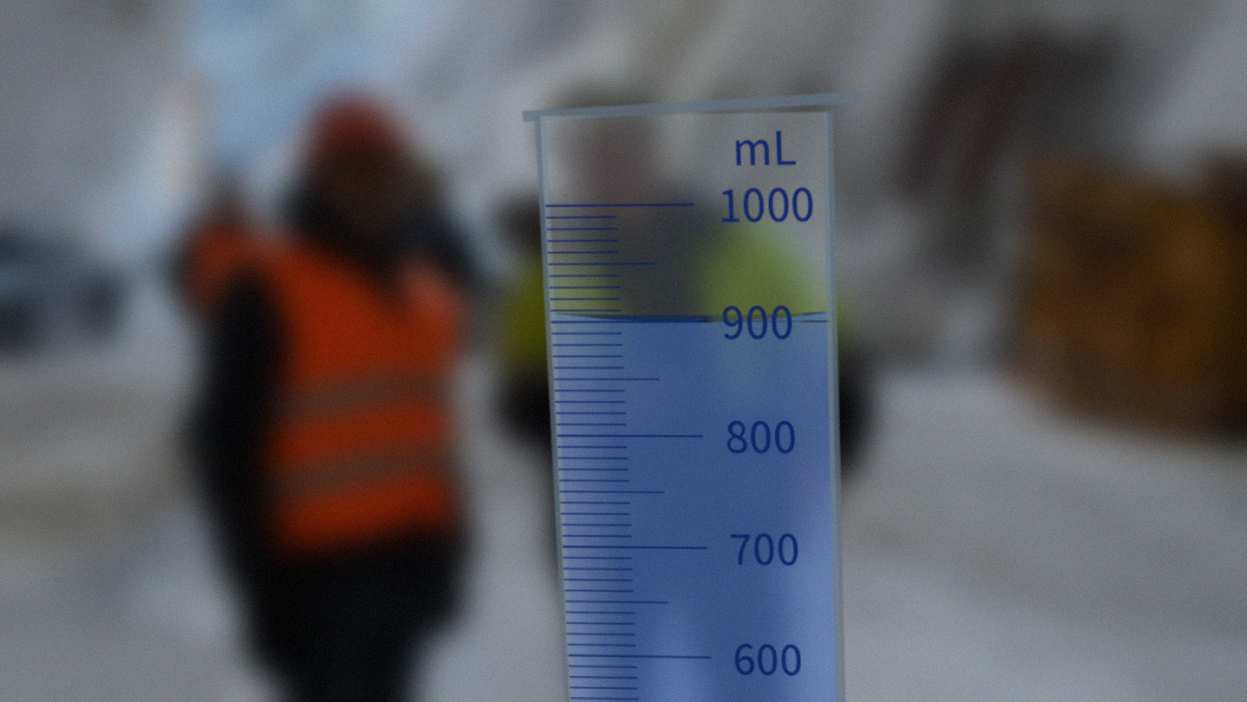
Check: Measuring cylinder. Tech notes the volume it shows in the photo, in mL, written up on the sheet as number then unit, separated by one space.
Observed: 900 mL
